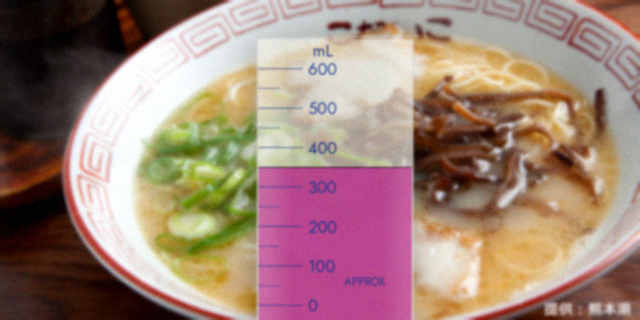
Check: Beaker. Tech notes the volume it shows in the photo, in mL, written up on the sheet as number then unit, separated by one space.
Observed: 350 mL
